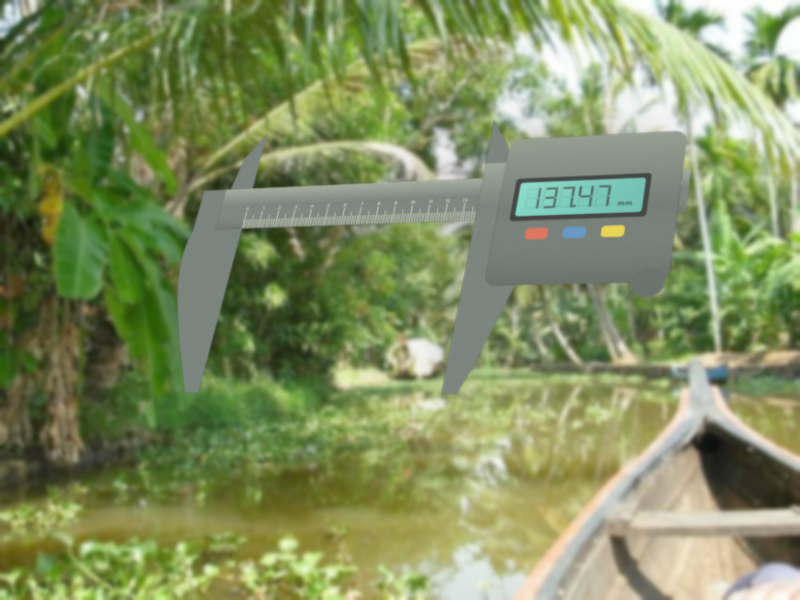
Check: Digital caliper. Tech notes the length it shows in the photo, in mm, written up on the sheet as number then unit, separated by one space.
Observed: 137.47 mm
